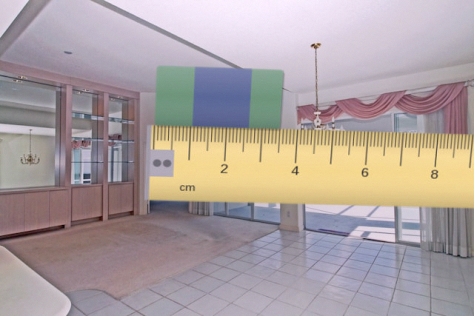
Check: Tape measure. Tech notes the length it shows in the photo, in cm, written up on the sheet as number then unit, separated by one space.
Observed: 3.5 cm
